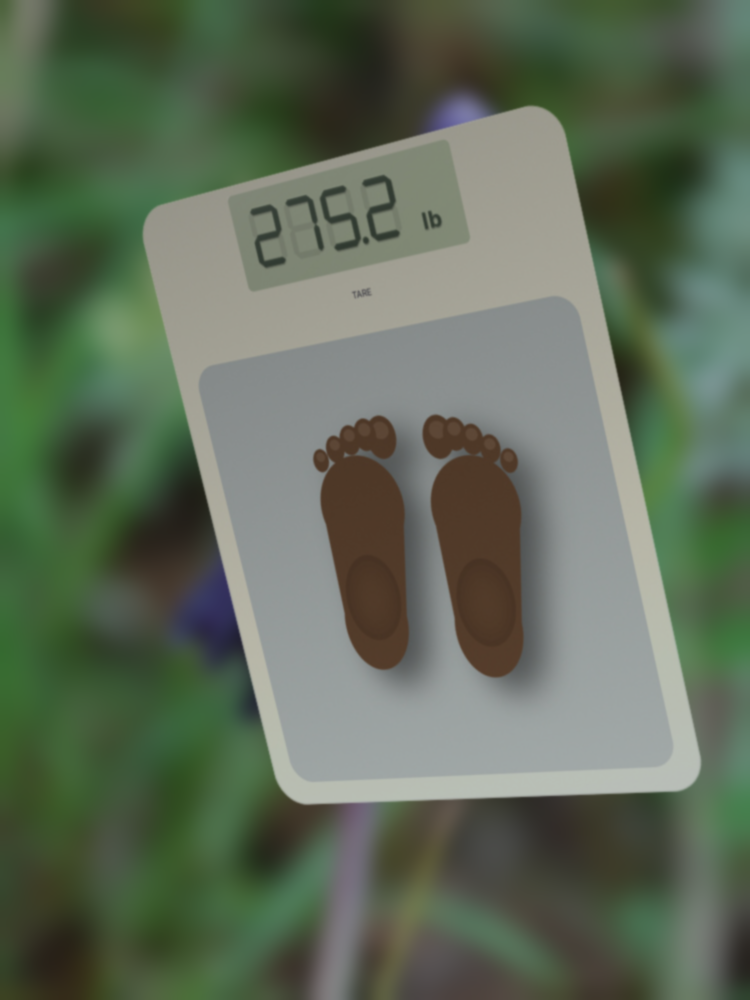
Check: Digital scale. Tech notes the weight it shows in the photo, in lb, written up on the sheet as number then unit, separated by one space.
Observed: 275.2 lb
